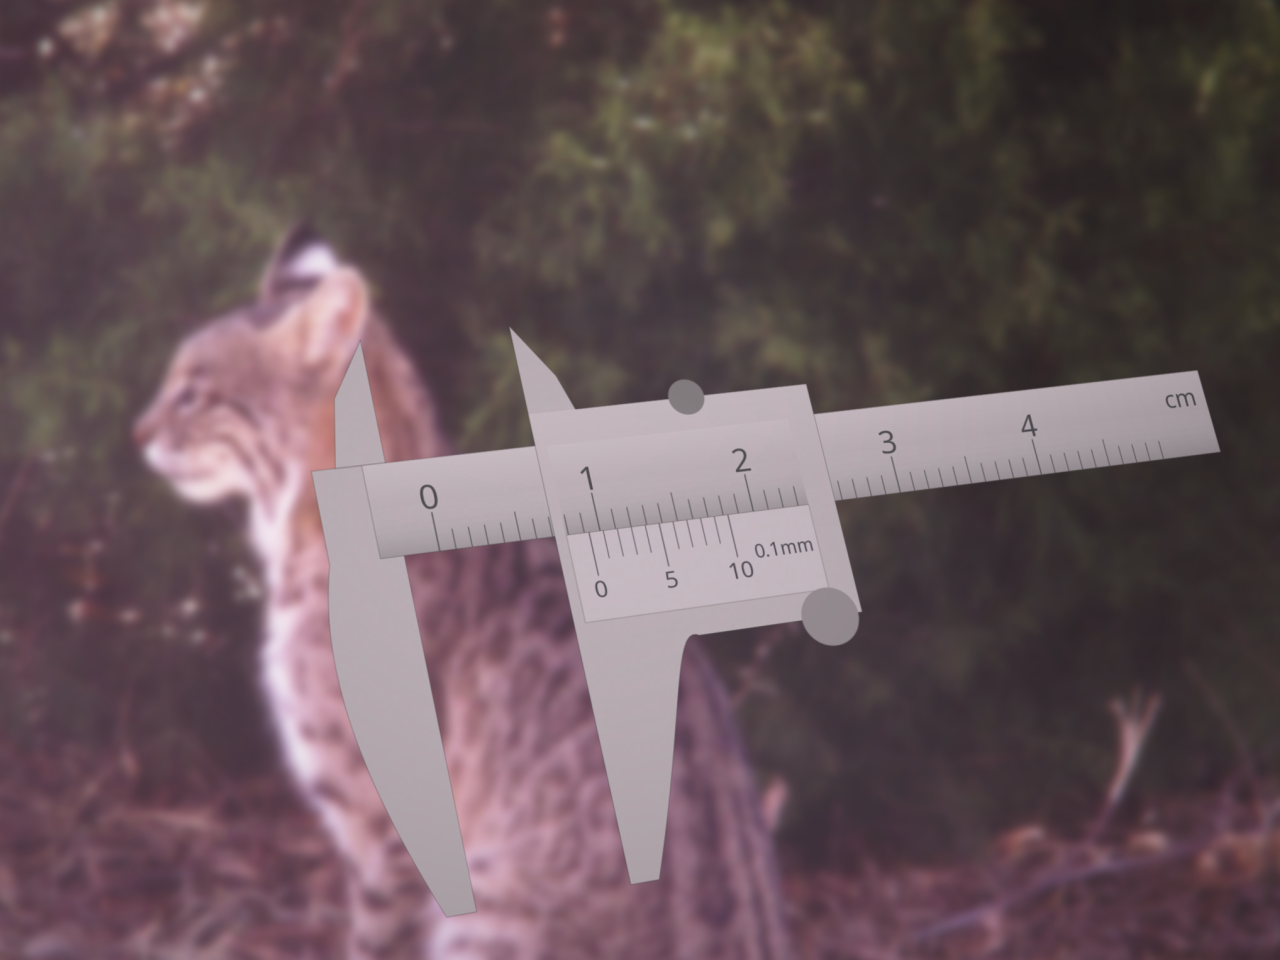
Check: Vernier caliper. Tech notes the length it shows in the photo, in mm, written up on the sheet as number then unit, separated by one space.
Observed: 9.3 mm
